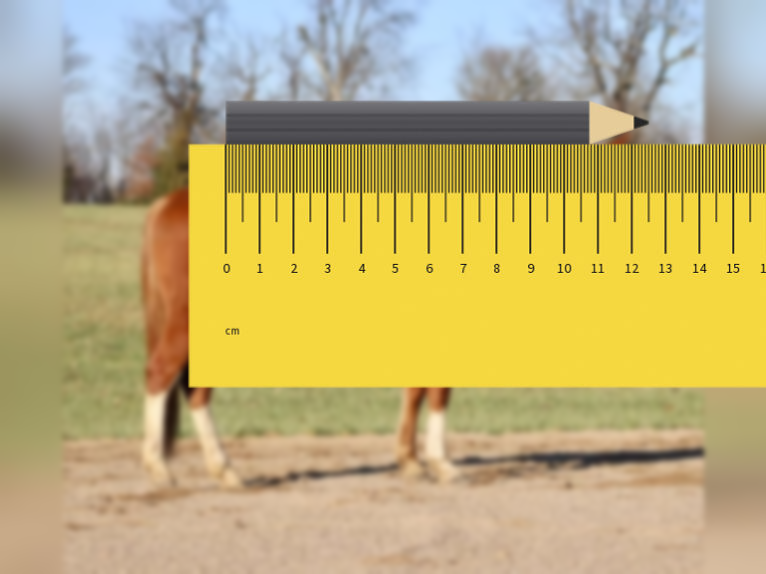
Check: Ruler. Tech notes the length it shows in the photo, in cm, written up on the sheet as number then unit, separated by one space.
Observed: 12.5 cm
